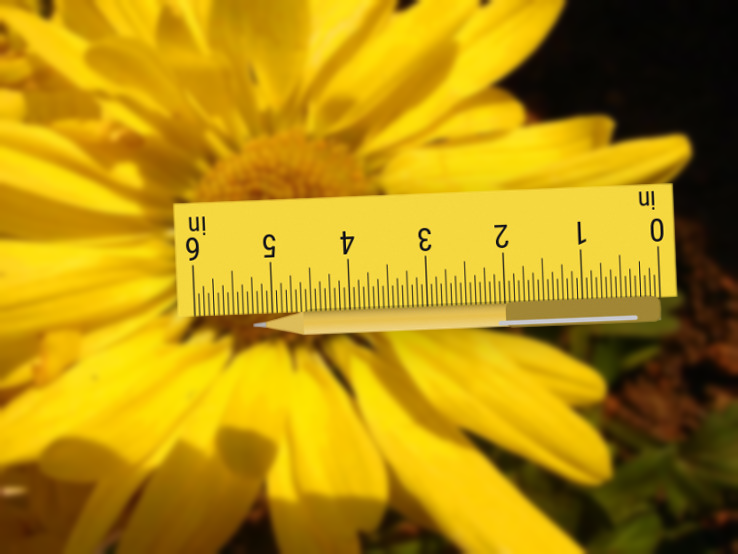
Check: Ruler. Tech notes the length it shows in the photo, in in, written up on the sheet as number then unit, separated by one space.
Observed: 5.25 in
